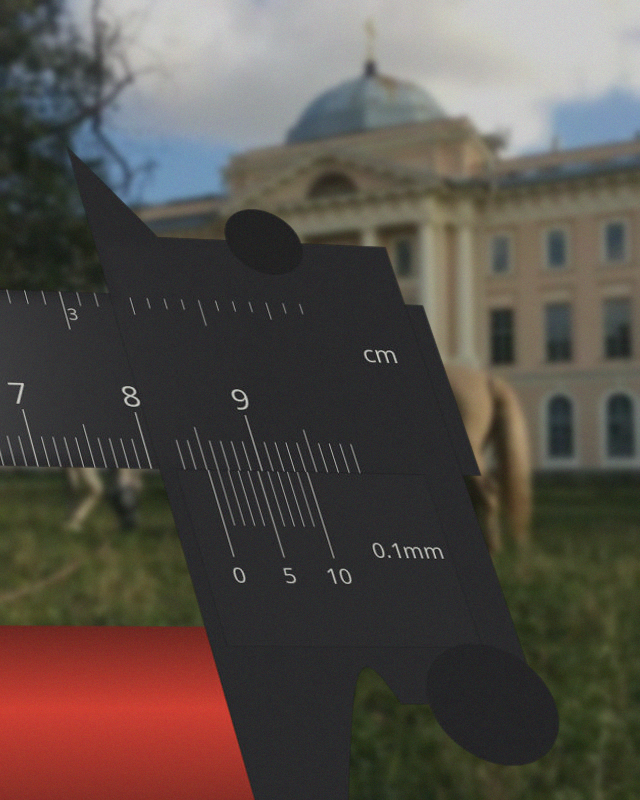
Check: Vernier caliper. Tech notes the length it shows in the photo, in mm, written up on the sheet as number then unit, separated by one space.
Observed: 85.1 mm
